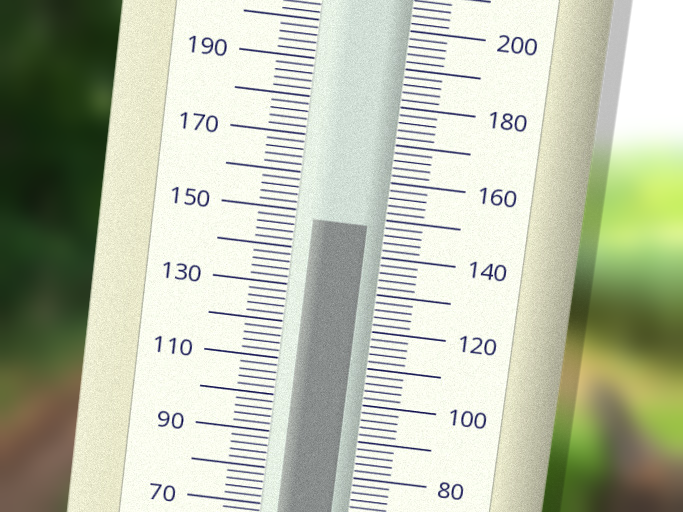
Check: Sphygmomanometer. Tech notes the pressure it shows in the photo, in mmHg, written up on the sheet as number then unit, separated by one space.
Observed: 148 mmHg
